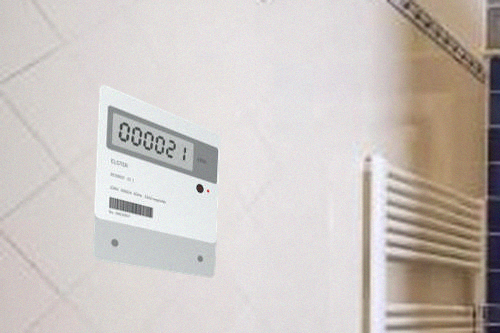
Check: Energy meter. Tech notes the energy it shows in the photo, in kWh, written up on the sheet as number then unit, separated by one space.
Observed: 21 kWh
